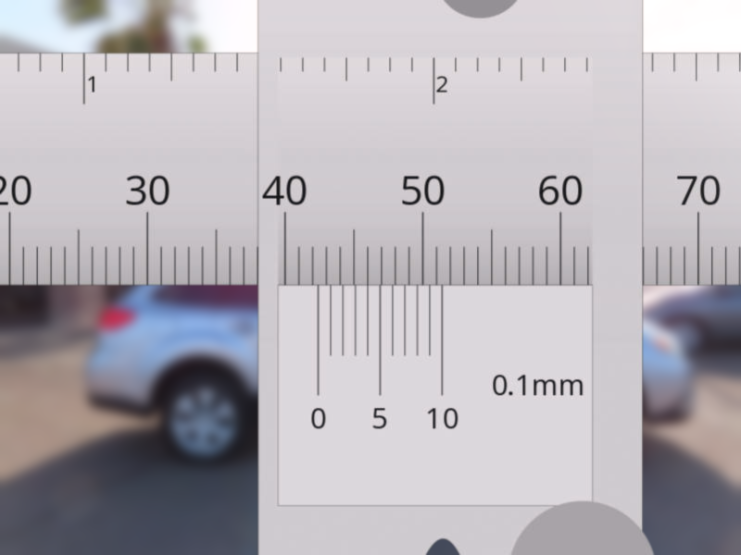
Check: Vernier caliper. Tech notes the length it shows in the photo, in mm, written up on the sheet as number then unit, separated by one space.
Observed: 42.4 mm
